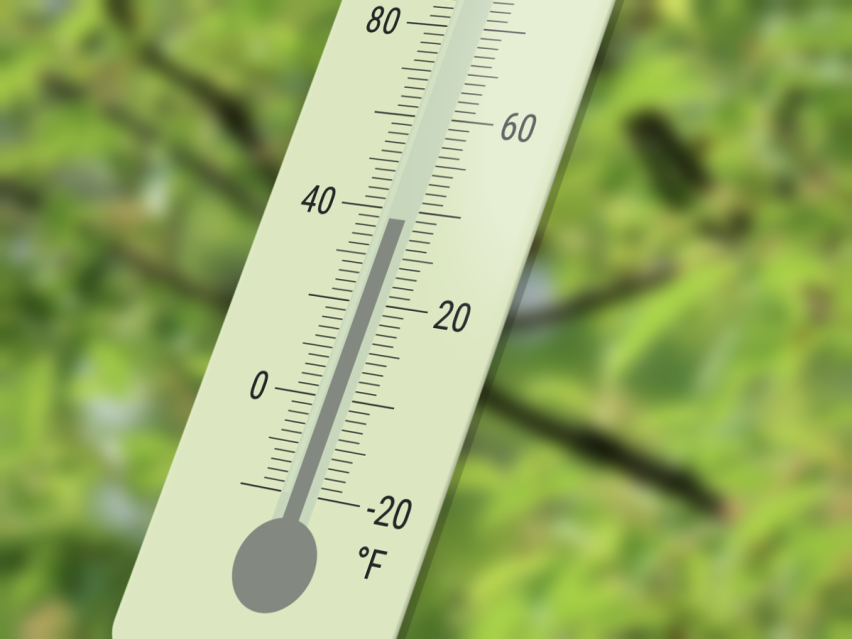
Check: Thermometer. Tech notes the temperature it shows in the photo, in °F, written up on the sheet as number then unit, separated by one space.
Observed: 38 °F
